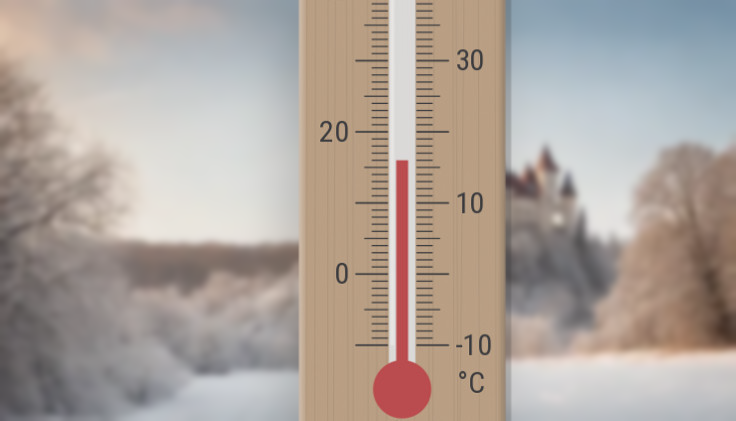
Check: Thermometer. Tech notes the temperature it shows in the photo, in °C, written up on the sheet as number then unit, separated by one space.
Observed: 16 °C
